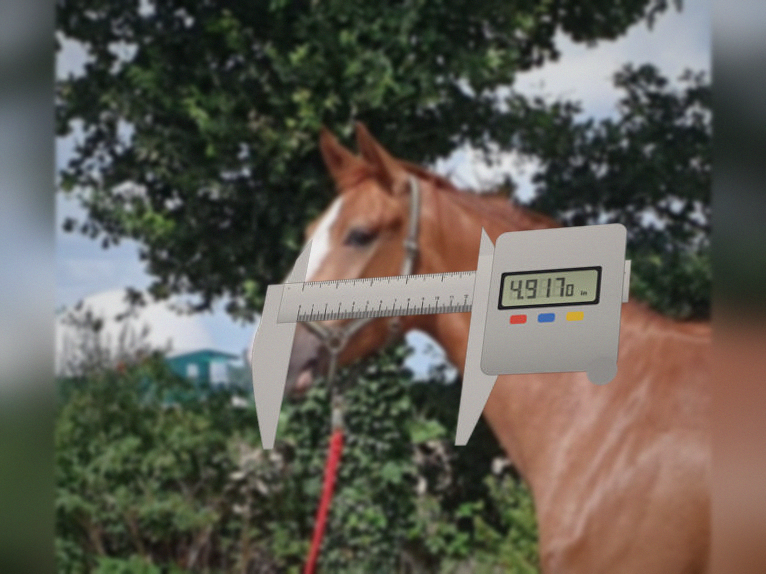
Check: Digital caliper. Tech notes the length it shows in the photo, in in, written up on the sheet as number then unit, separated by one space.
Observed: 4.9170 in
